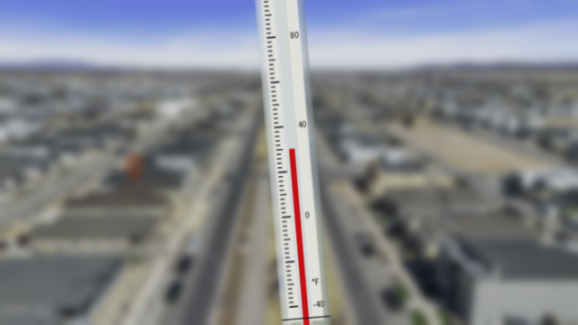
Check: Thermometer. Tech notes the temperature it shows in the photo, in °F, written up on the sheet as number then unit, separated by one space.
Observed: 30 °F
